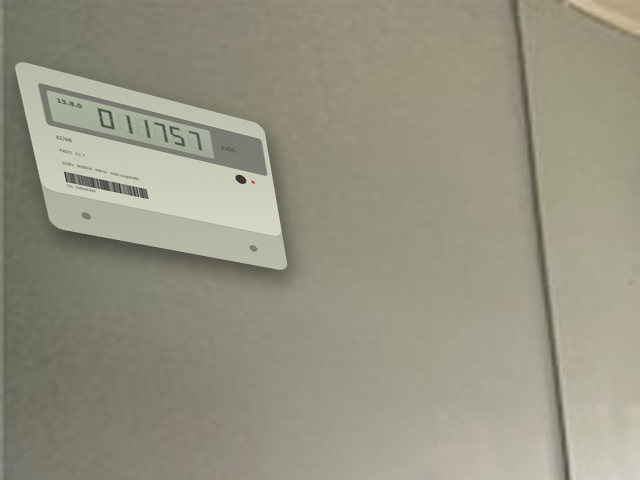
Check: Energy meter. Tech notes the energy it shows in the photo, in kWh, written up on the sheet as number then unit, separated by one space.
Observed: 11757 kWh
